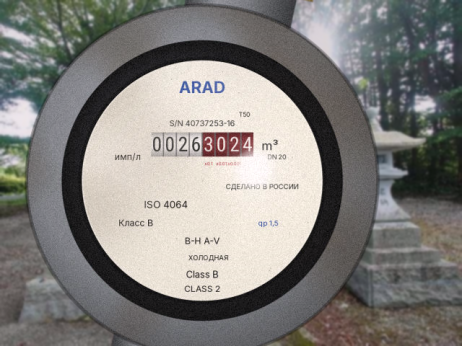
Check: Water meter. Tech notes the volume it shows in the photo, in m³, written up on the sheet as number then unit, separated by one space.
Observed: 26.3024 m³
